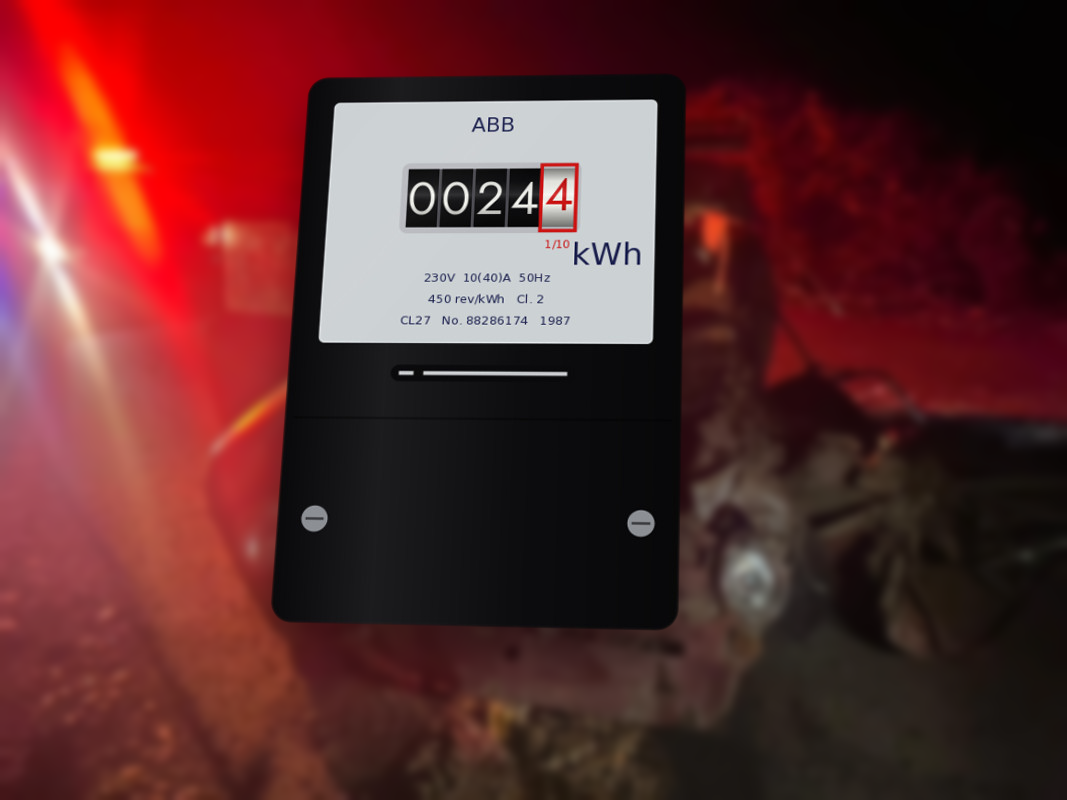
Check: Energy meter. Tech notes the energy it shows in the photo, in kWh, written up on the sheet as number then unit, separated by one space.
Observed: 24.4 kWh
